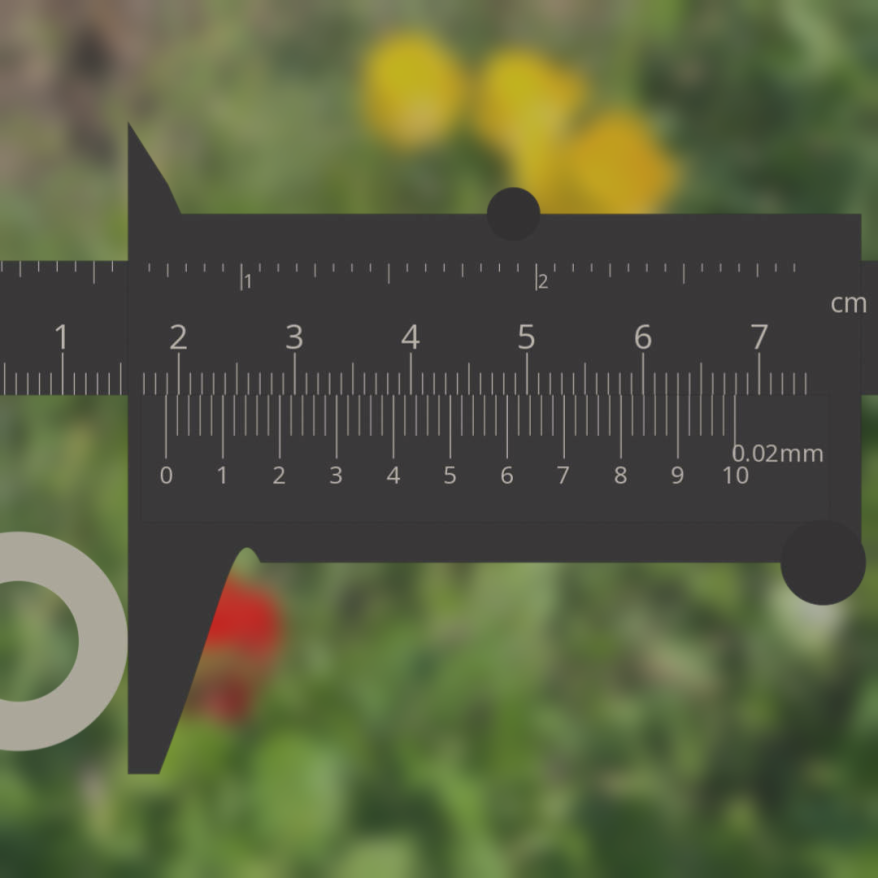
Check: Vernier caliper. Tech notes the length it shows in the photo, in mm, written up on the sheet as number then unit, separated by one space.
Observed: 18.9 mm
